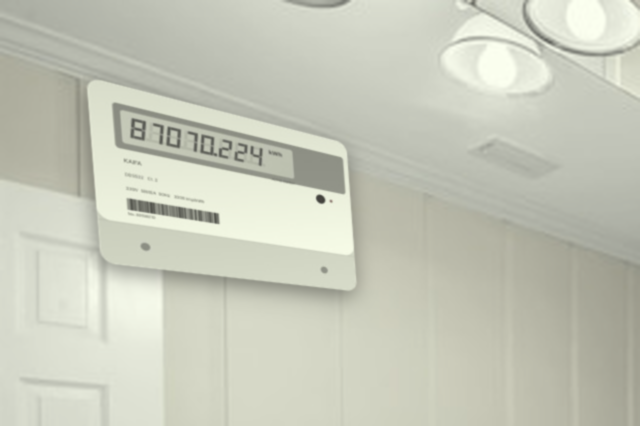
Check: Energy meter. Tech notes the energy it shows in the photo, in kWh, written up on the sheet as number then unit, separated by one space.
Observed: 87070.224 kWh
